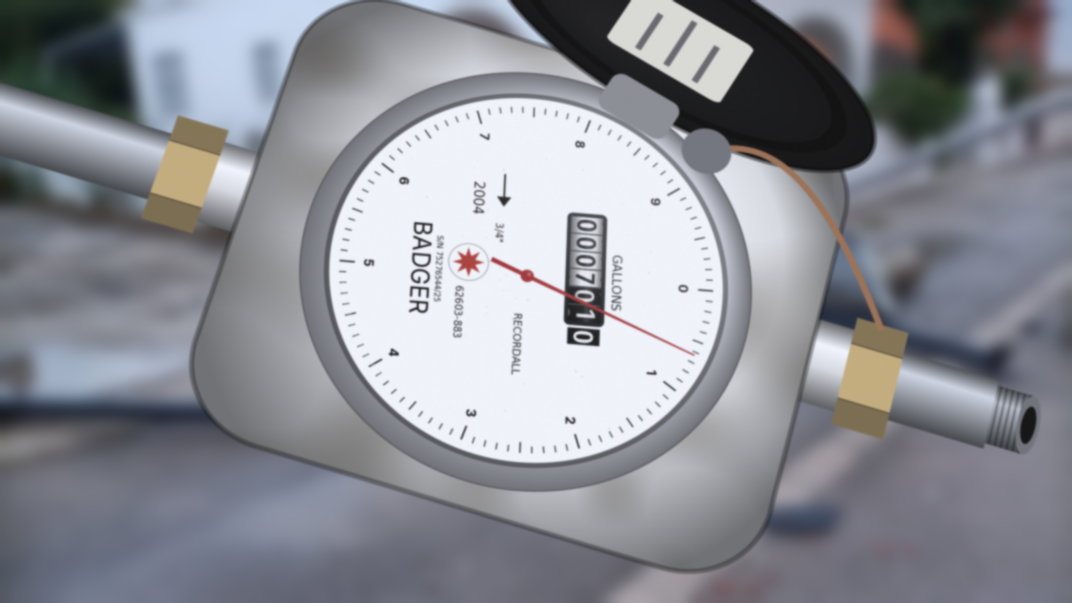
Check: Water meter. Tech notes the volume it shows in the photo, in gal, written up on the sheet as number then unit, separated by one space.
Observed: 7010.6 gal
